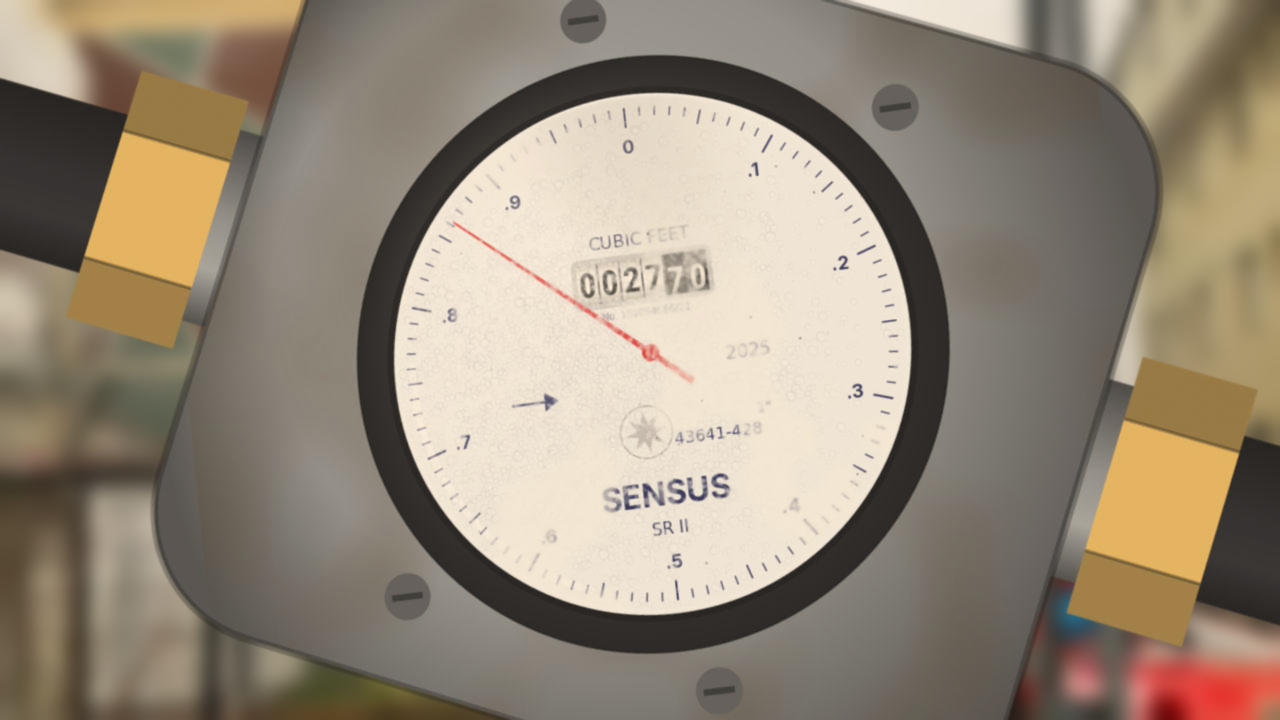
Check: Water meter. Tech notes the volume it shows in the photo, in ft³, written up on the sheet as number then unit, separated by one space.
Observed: 2769.86 ft³
